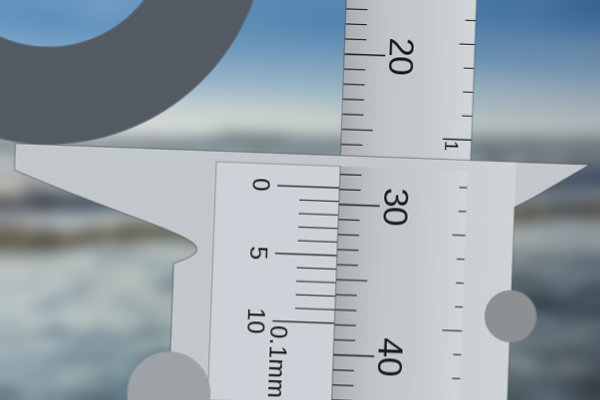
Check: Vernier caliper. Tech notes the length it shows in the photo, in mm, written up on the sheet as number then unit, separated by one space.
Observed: 28.9 mm
